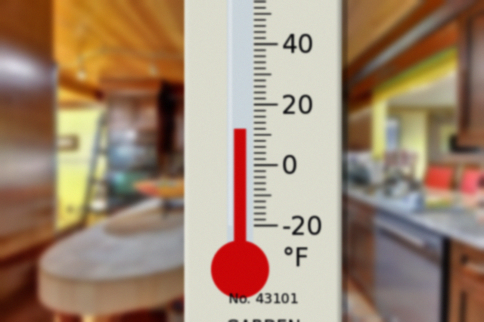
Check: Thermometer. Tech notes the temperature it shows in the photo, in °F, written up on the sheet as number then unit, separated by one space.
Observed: 12 °F
